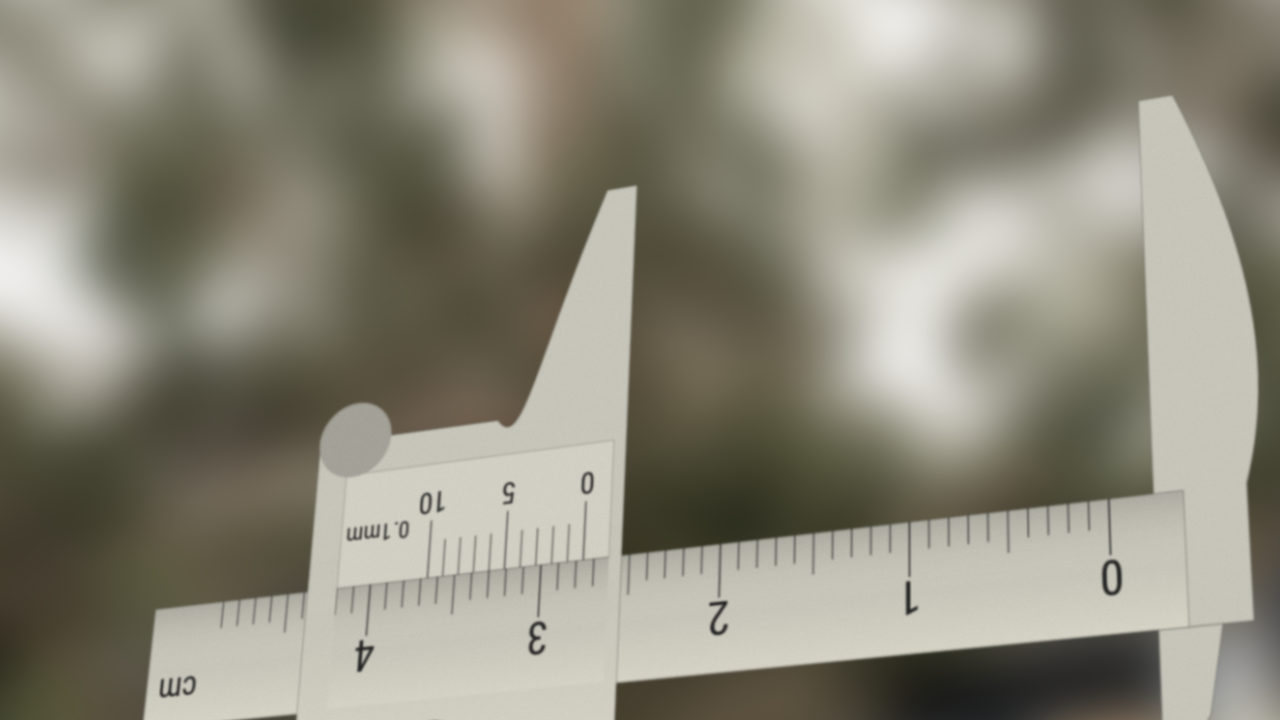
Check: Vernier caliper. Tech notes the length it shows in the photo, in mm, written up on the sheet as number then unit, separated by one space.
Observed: 27.6 mm
